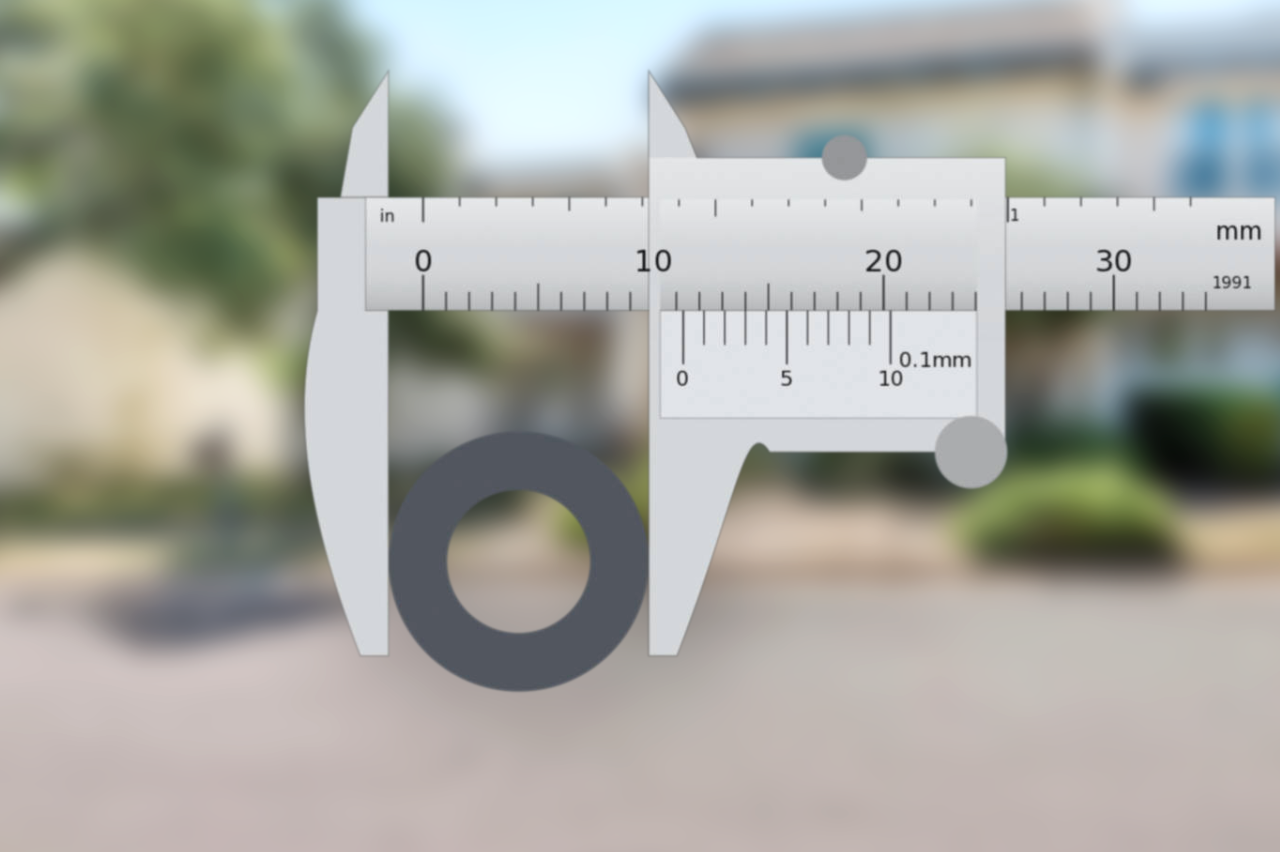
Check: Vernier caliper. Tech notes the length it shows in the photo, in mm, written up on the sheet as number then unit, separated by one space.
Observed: 11.3 mm
